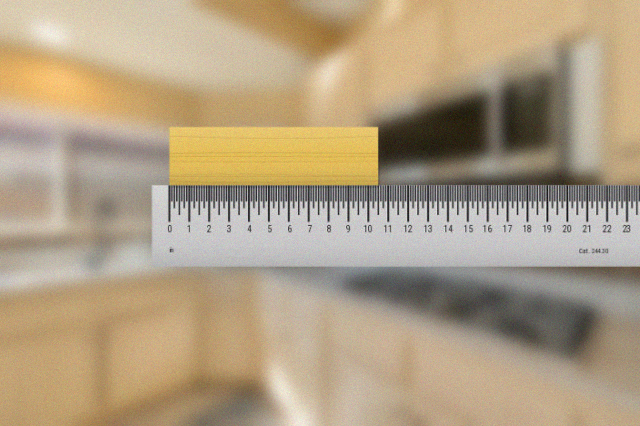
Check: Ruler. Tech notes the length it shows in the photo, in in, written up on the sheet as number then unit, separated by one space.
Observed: 10.5 in
